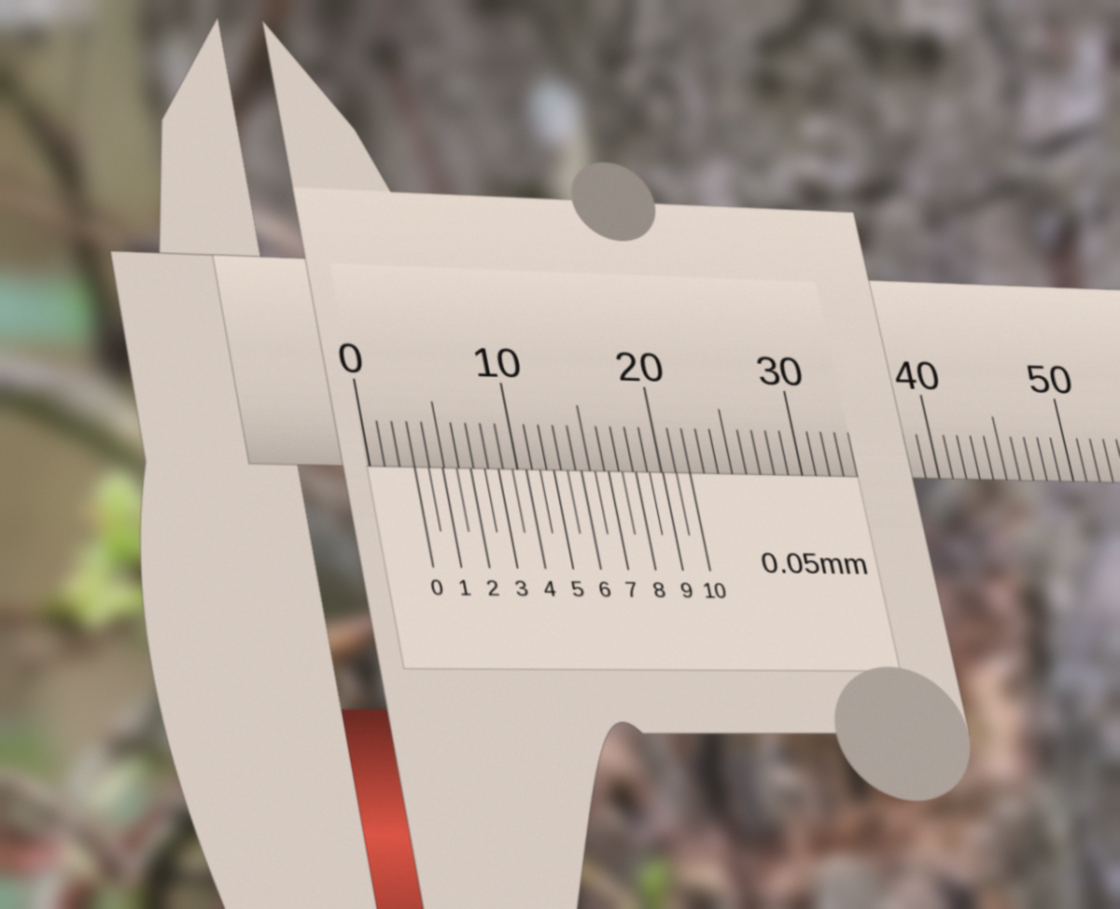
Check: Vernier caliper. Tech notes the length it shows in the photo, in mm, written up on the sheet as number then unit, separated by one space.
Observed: 3.0 mm
